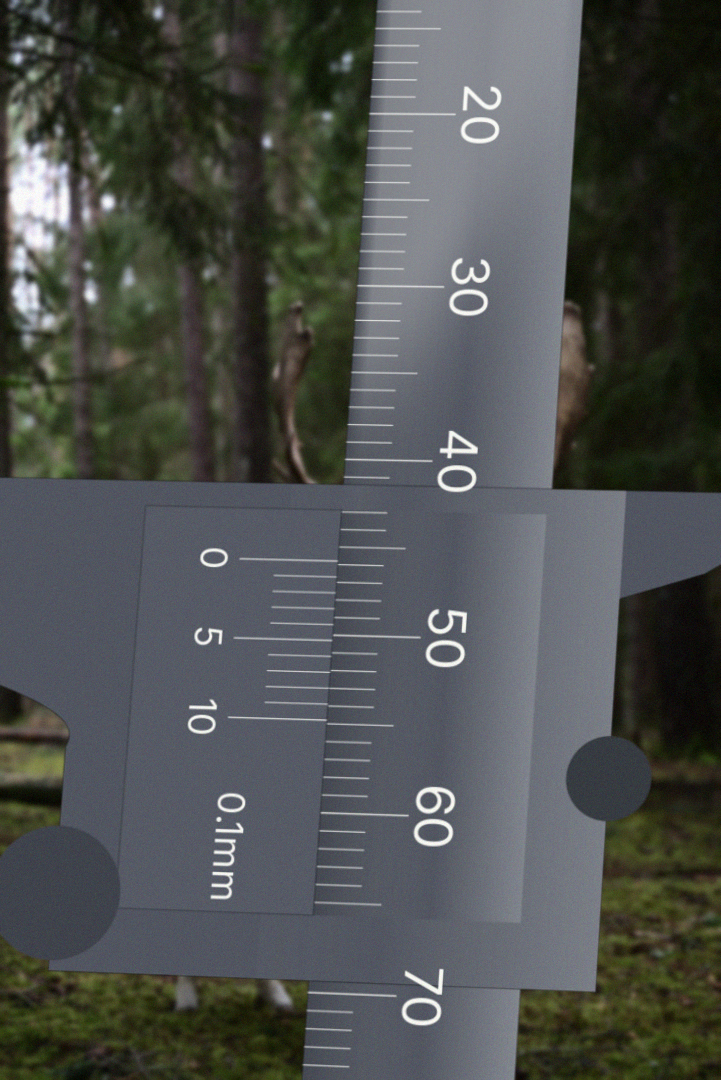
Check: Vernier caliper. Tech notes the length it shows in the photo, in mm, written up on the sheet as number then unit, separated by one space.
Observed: 45.8 mm
